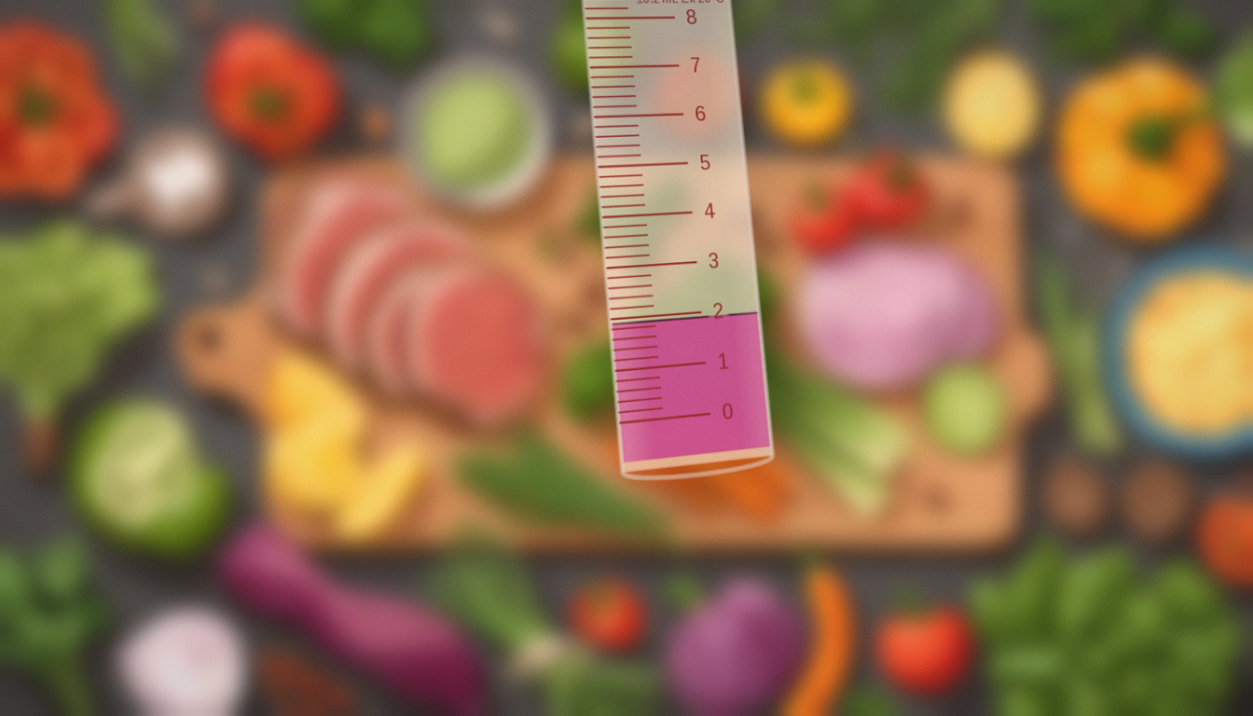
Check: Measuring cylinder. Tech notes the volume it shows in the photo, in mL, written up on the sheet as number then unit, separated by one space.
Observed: 1.9 mL
